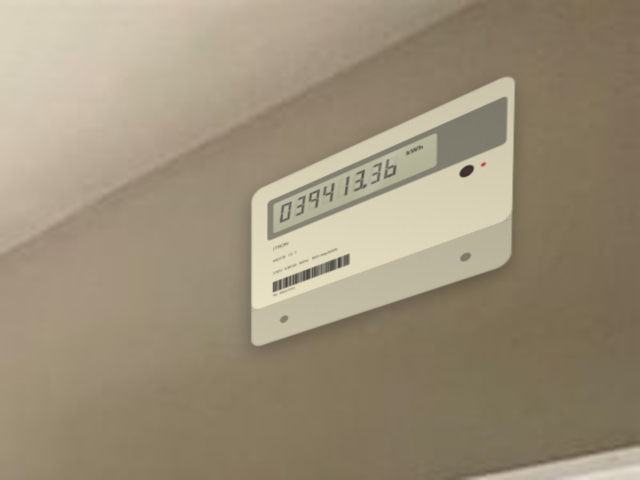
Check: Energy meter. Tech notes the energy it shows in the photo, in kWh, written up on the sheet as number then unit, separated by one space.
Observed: 39413.36 kWh
